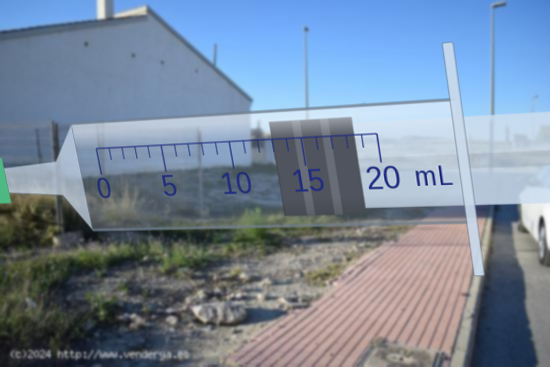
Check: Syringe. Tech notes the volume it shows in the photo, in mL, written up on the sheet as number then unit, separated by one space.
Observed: 13 mL
